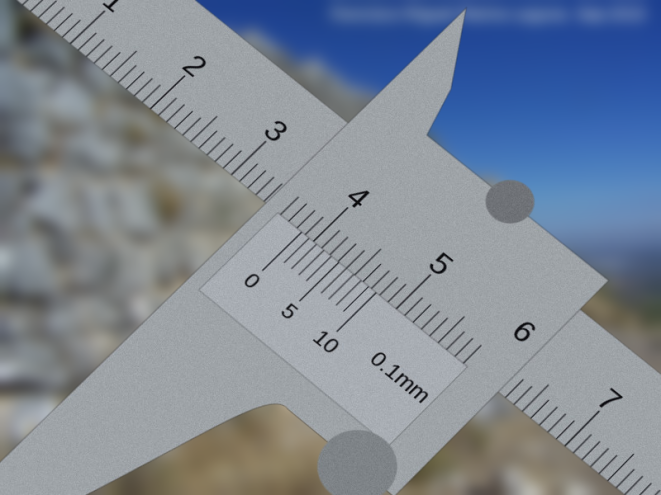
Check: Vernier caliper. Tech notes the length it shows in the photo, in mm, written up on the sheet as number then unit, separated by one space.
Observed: 38.6 mm
